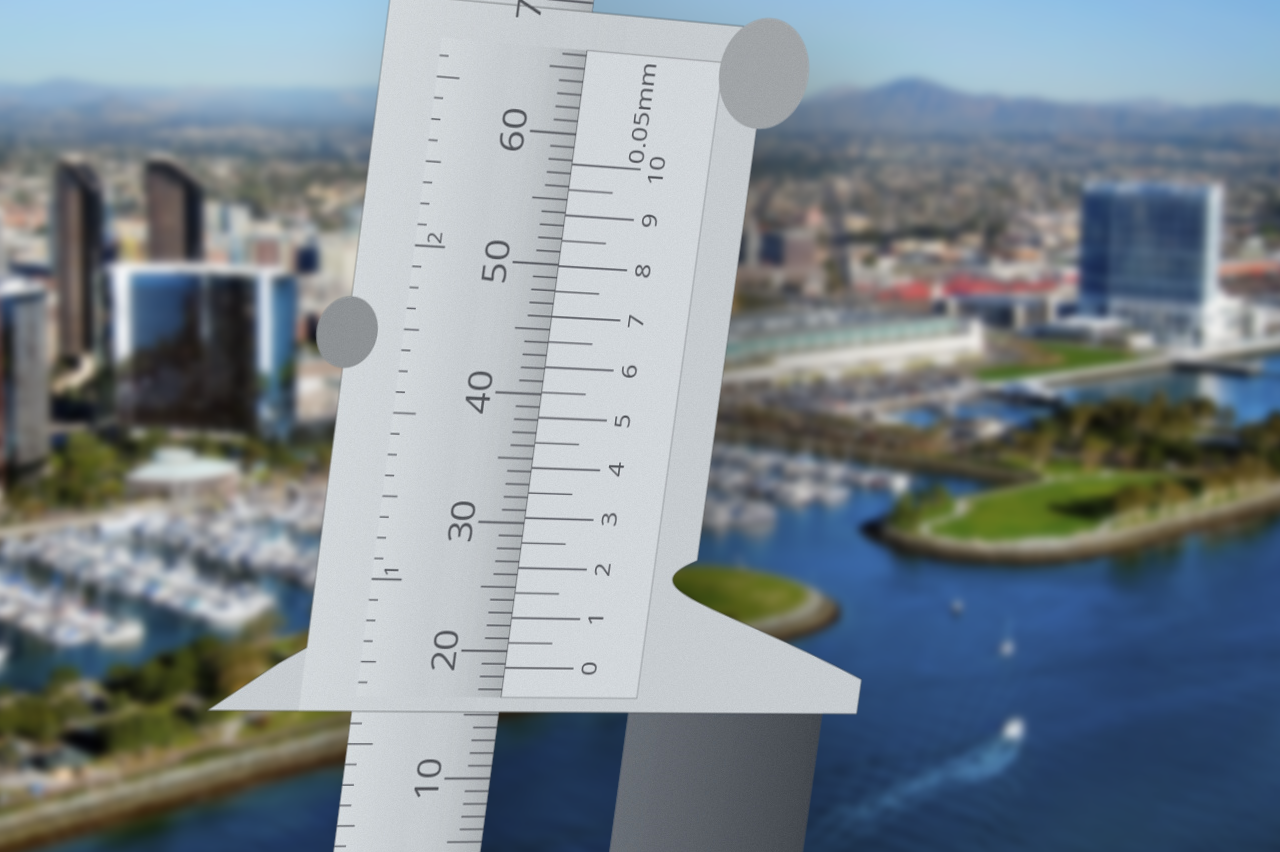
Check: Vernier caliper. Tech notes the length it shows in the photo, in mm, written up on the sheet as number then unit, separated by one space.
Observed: 18.7 mm
